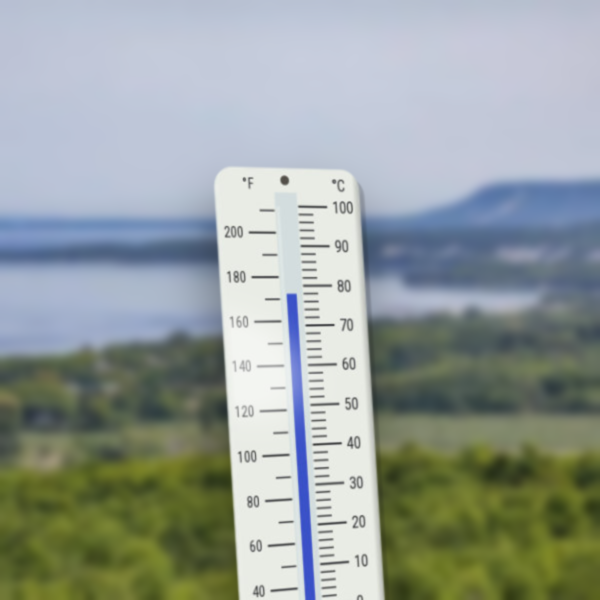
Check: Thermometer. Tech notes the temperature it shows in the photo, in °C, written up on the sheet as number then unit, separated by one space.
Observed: 78 °C
